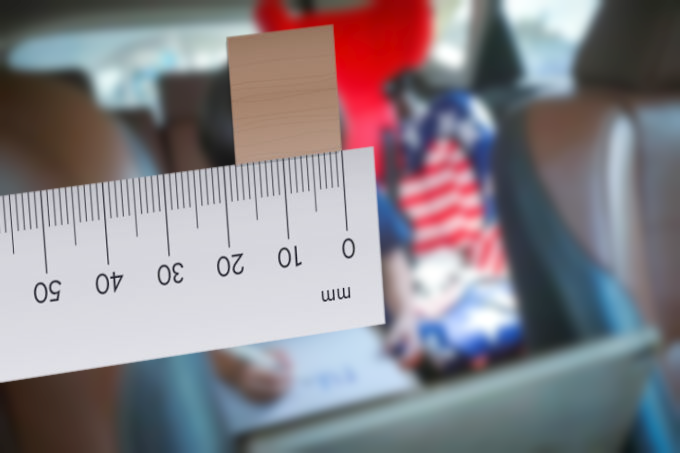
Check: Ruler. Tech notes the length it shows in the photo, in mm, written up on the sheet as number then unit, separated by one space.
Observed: 18 mm
